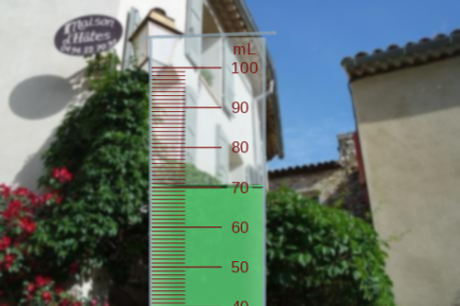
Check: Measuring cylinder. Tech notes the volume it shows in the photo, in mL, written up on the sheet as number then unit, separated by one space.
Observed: 70 mL
